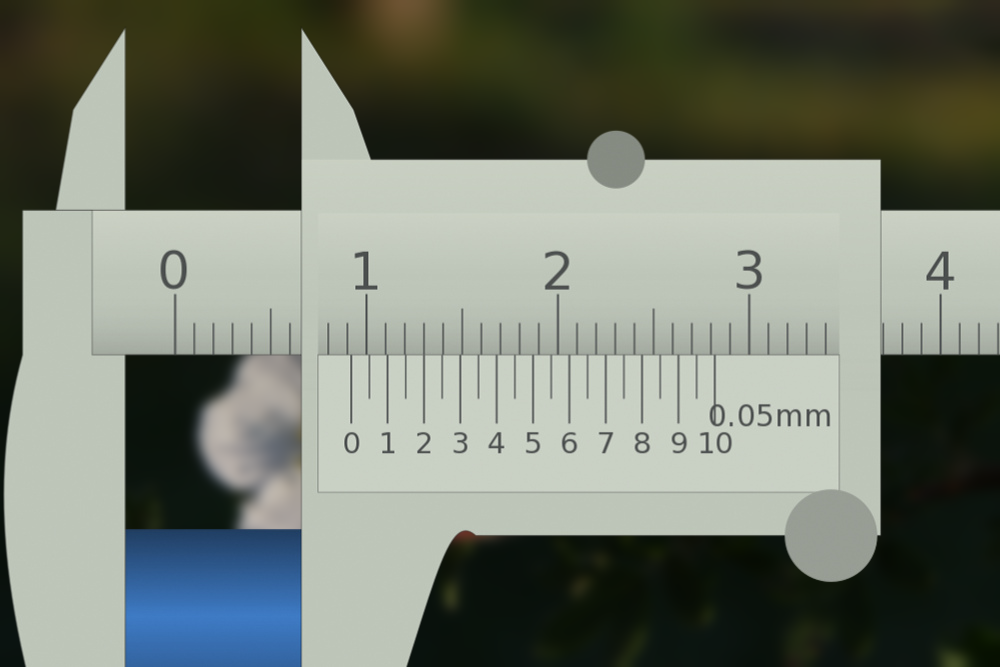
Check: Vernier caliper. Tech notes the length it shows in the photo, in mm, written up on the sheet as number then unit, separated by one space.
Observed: 9.2 mm
